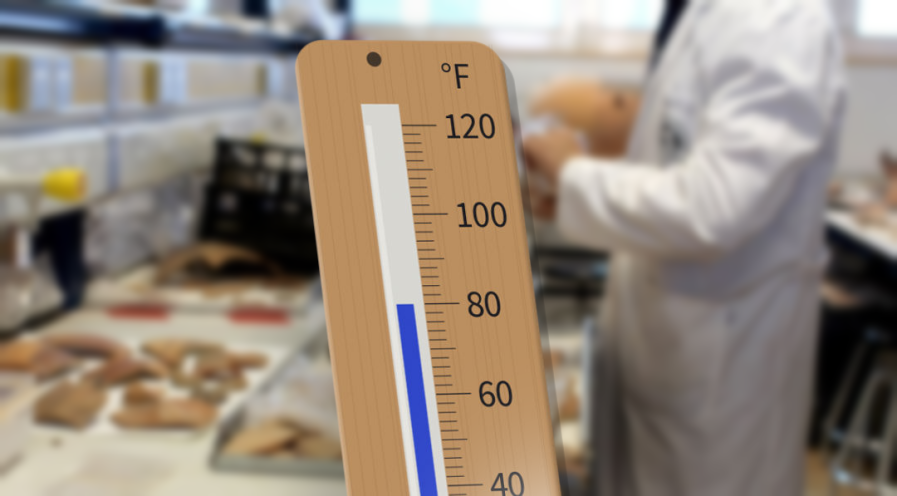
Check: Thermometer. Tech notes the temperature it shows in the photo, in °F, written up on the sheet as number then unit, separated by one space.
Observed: 80 °F
